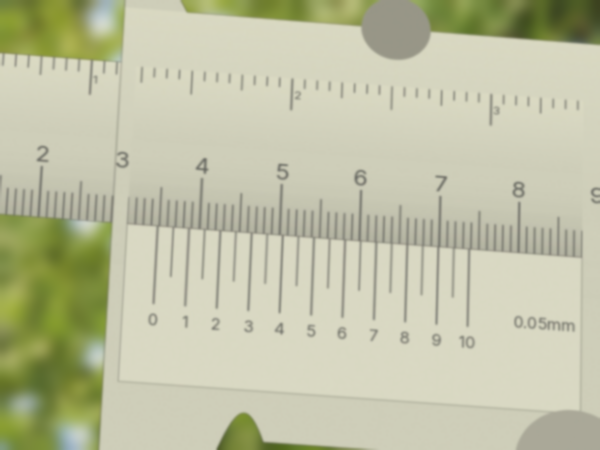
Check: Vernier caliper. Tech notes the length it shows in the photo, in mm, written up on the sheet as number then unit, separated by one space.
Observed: 34.8 mm
